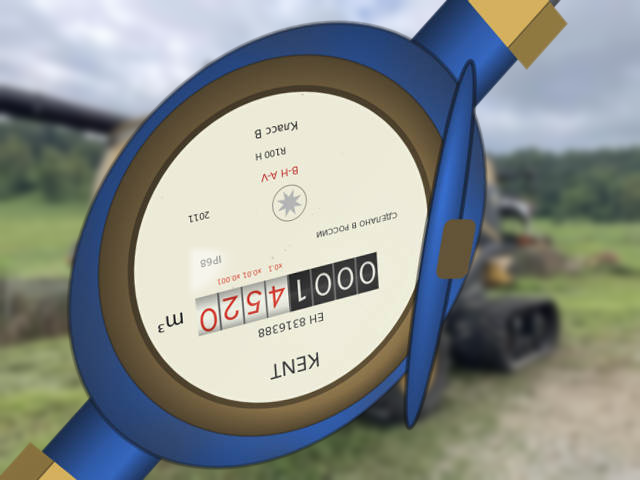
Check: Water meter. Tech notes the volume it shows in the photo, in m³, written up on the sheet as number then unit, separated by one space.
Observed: 1.4520 m³
